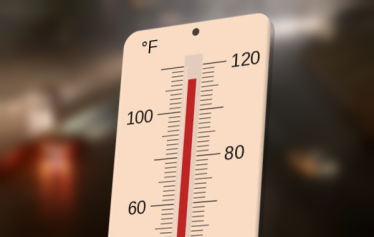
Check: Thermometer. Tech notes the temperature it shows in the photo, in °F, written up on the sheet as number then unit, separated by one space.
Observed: 114 °F
